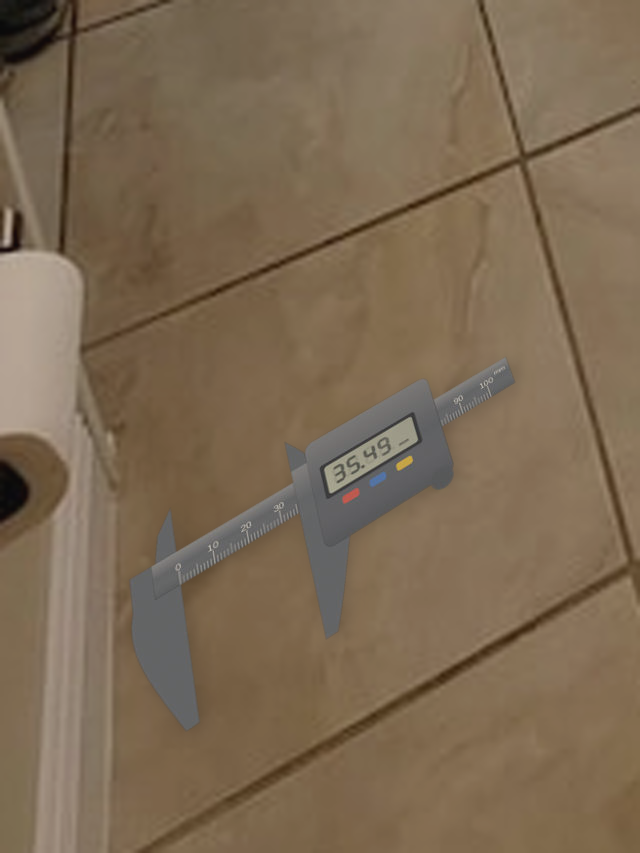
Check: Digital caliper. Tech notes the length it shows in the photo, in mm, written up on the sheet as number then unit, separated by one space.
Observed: 35.49 mm
